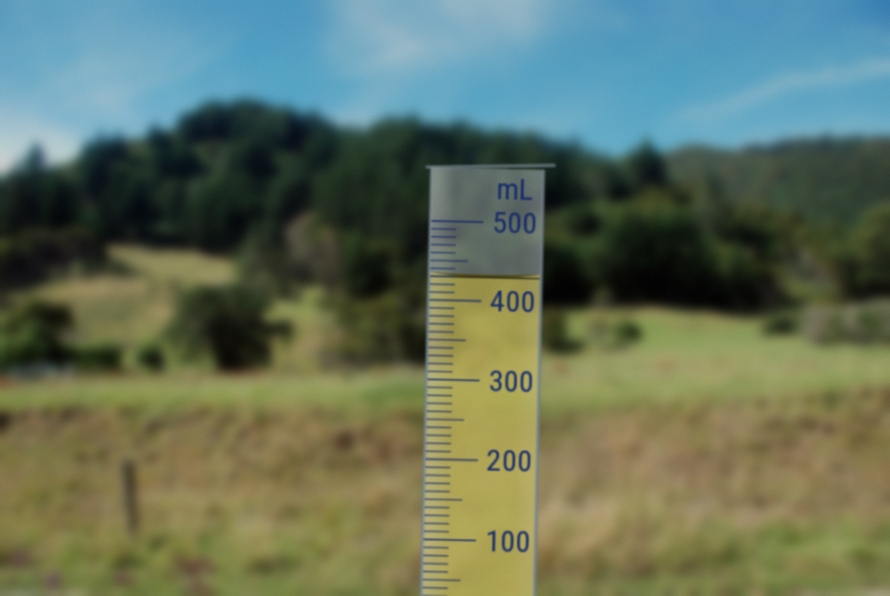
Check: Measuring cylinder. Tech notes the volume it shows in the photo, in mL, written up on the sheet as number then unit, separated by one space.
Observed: 430 mL
